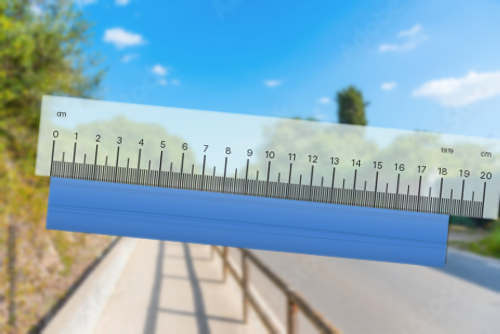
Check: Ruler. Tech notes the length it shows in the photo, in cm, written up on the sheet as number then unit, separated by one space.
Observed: 18.5 cm
